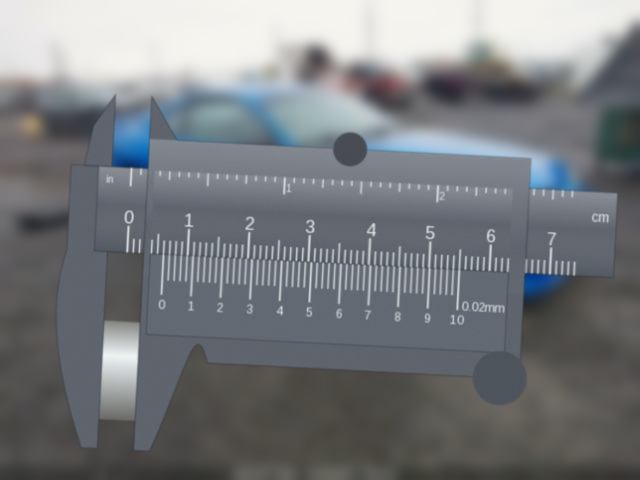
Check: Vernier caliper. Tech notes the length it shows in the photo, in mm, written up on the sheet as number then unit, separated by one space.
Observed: 6.0 mm
